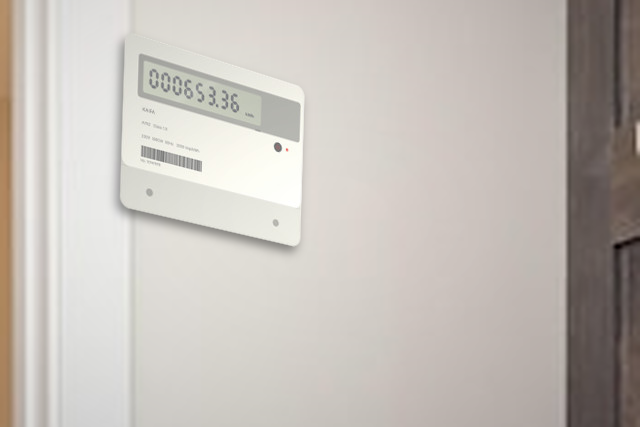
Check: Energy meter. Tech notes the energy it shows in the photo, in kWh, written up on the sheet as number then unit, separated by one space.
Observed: 653.36 kWh
